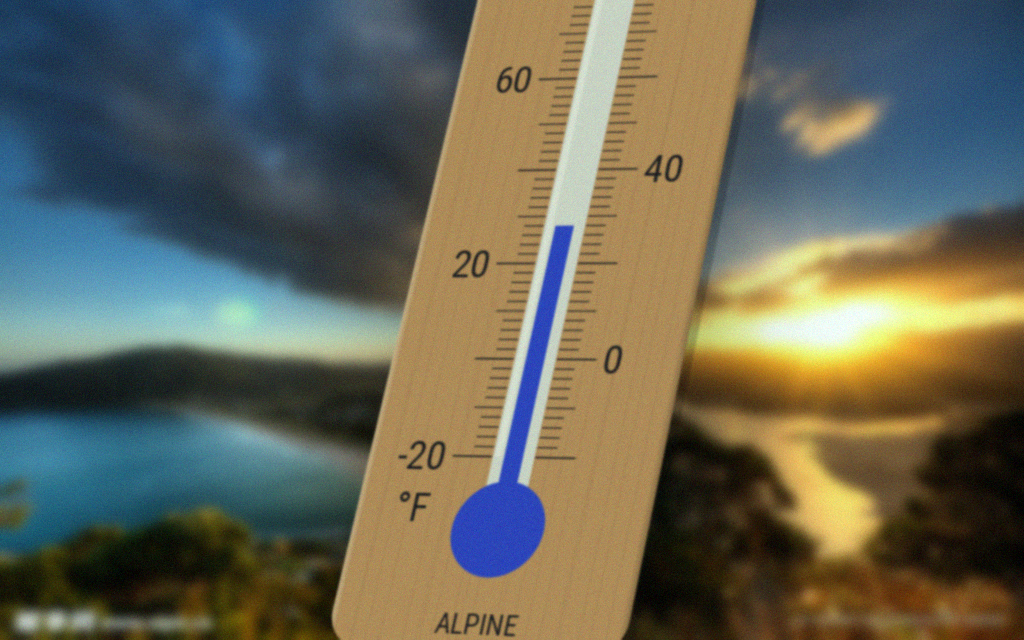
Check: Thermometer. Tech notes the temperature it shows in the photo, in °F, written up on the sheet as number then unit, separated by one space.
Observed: 28 °F
